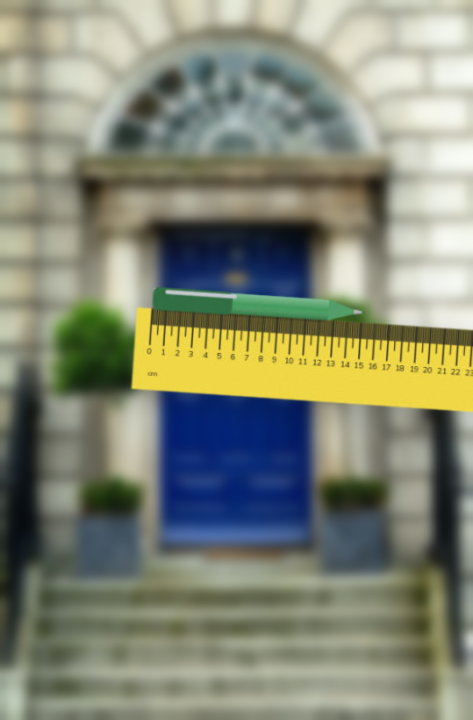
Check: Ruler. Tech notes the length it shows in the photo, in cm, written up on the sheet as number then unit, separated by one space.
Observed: 15 cm
